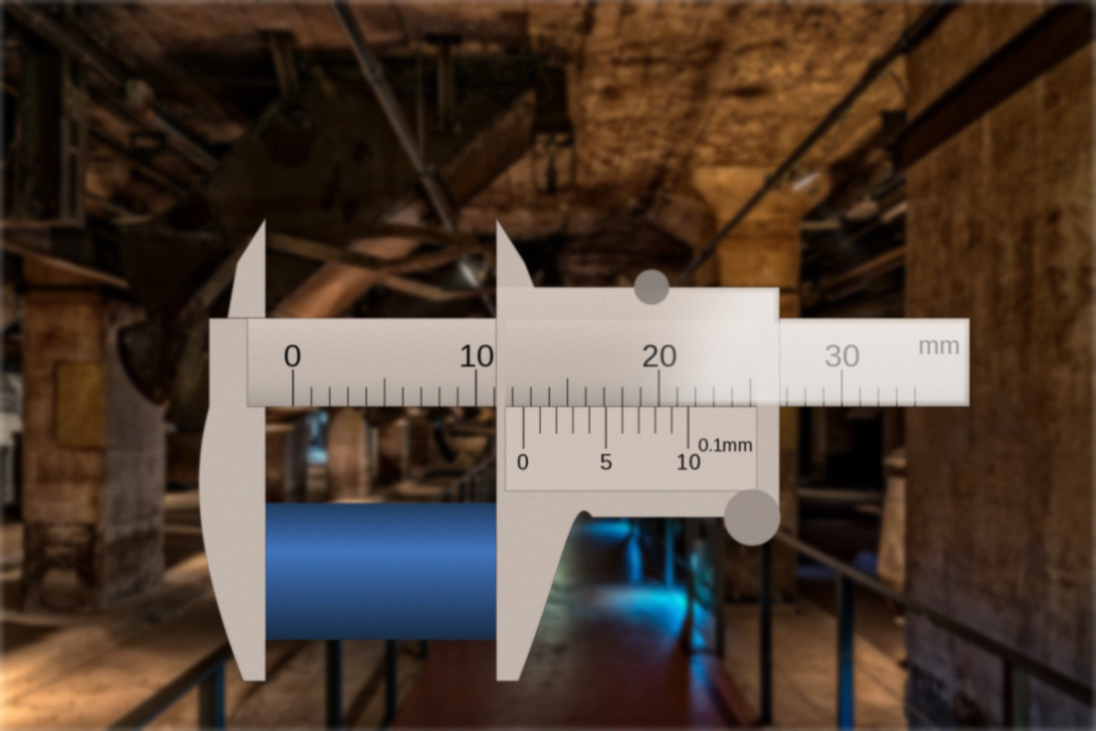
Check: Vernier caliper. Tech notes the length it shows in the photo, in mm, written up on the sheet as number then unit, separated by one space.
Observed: 12.6 mm
